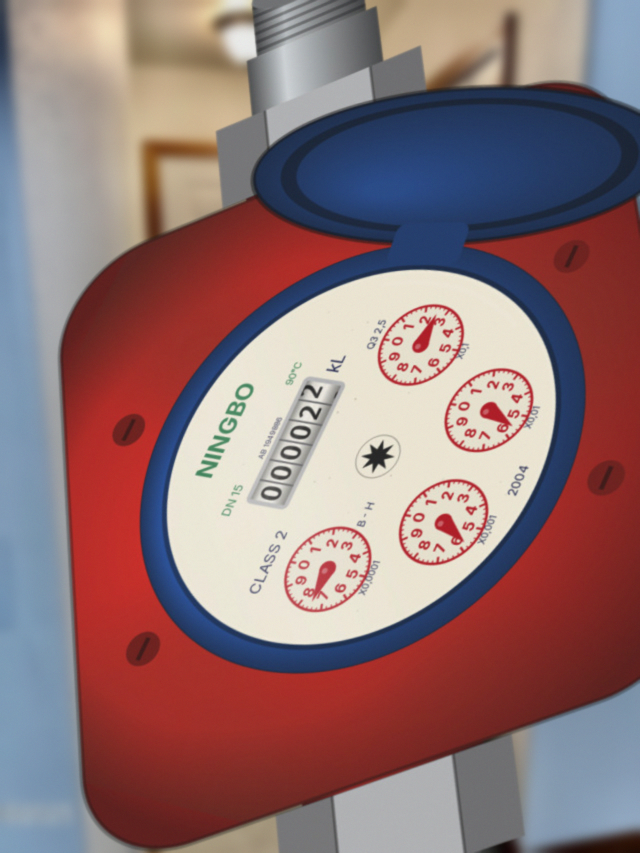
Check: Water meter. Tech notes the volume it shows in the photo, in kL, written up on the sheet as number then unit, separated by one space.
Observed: 22.2557 kL
